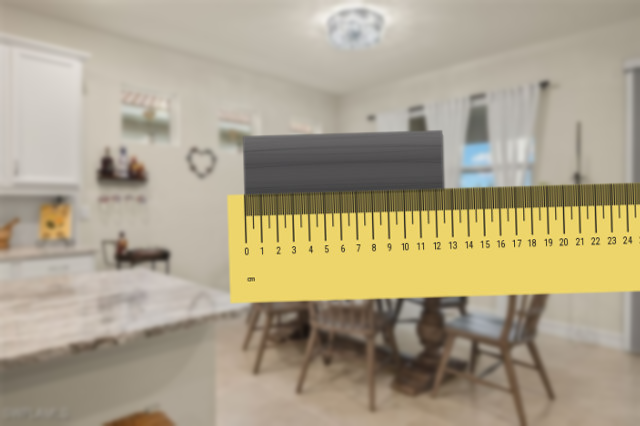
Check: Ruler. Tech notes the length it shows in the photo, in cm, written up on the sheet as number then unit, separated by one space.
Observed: 12.5 cm
